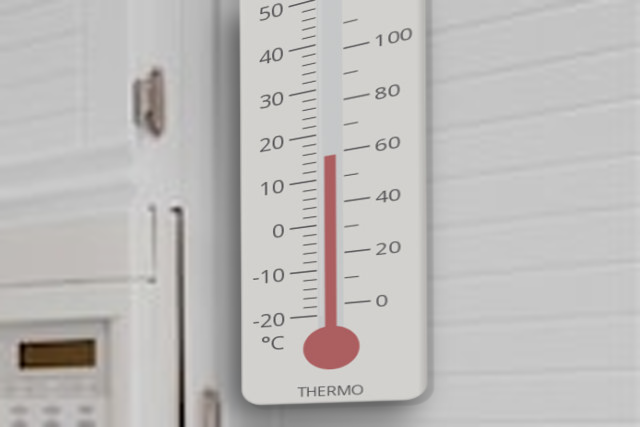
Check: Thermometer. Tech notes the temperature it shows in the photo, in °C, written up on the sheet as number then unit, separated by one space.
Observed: 15 °C
